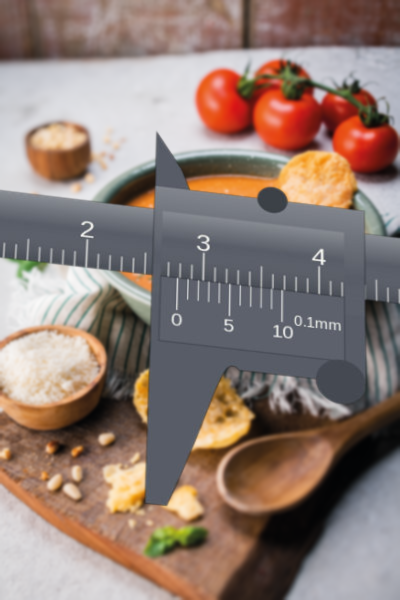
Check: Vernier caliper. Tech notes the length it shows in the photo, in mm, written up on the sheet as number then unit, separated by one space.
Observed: 27.8 mm
